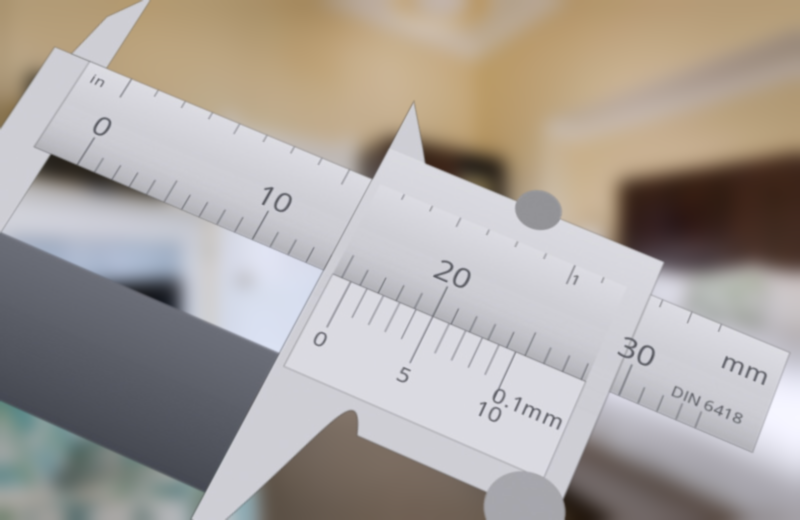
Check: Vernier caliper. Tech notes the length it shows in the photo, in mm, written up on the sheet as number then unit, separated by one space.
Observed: 15.5 mm
